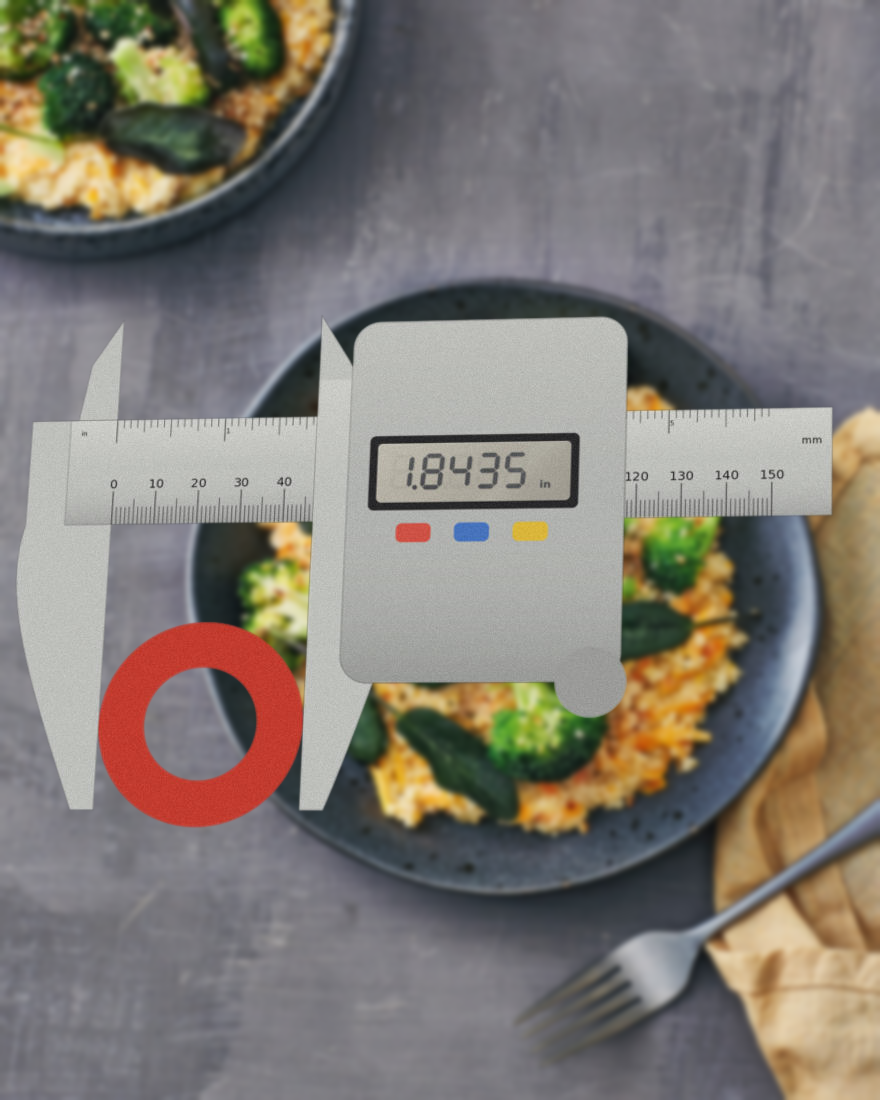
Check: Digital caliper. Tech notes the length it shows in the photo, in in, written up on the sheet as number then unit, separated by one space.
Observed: 1.8435 in
